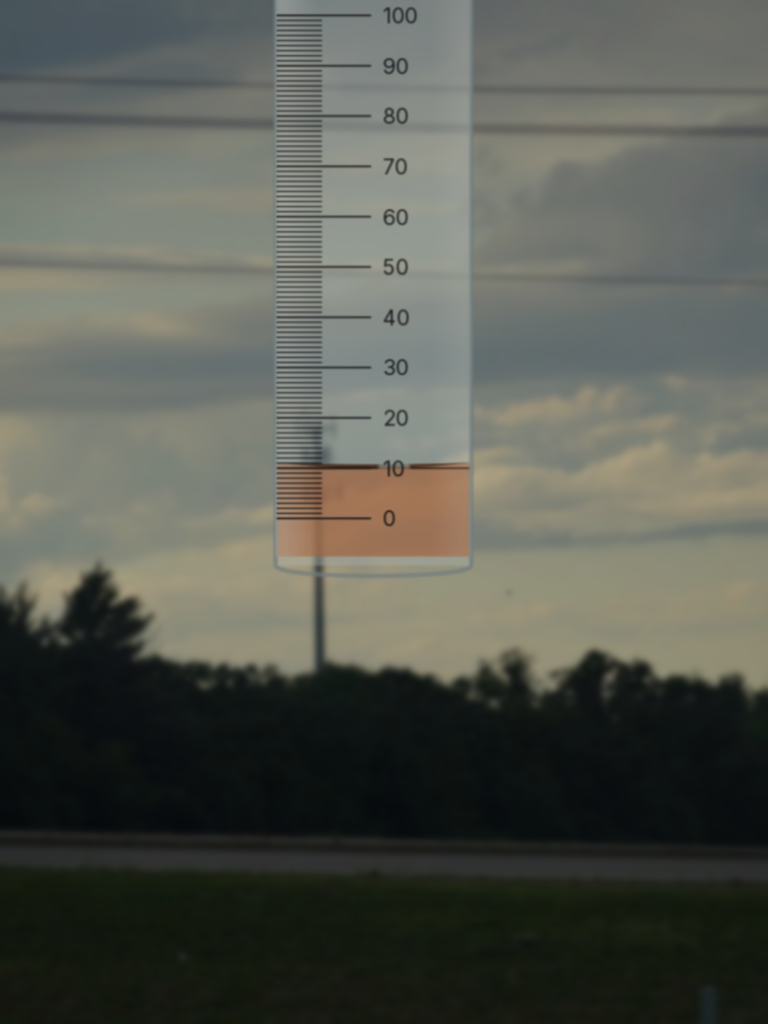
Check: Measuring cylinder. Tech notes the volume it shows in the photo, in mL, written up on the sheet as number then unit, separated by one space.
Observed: 10 mL
